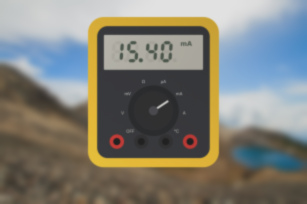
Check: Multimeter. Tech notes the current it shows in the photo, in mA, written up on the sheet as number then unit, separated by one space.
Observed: 15.40 mA
